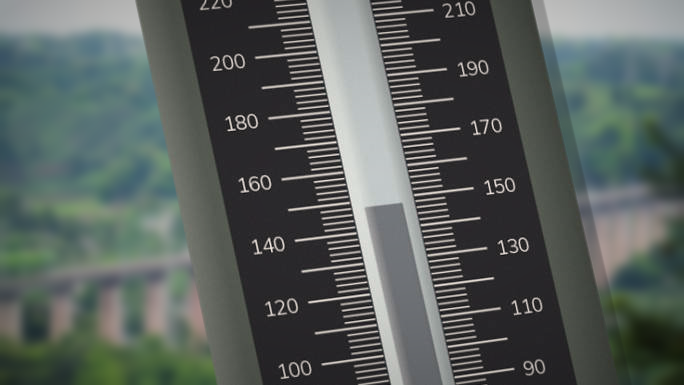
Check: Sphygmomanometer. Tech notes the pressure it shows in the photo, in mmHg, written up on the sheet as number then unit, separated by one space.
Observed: 148 mmHg
